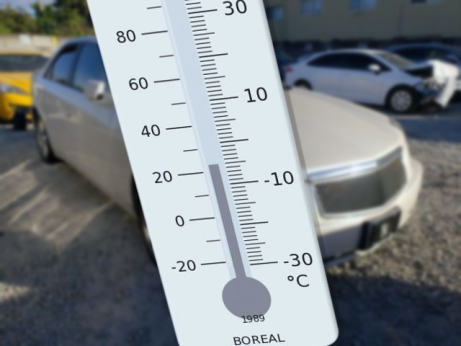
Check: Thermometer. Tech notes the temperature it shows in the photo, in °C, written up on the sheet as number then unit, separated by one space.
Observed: -5 °C
